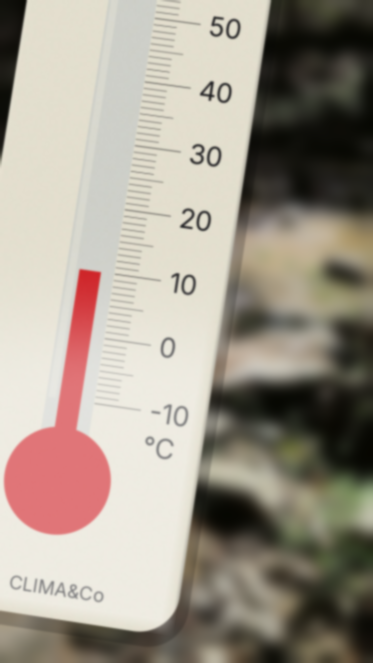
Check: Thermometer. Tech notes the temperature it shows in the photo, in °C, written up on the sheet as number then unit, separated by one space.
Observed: 10 °C
